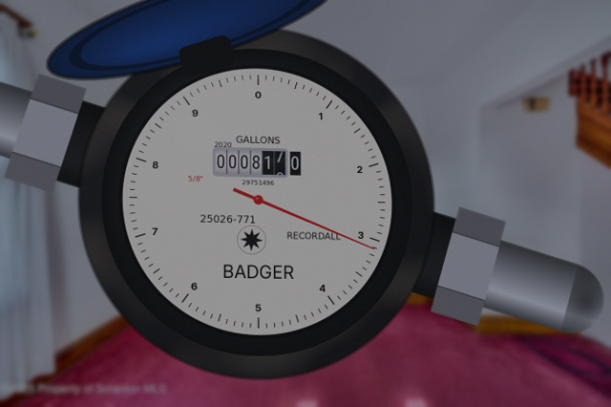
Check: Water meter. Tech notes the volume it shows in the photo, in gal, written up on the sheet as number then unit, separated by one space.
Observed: 8173.1 gal
